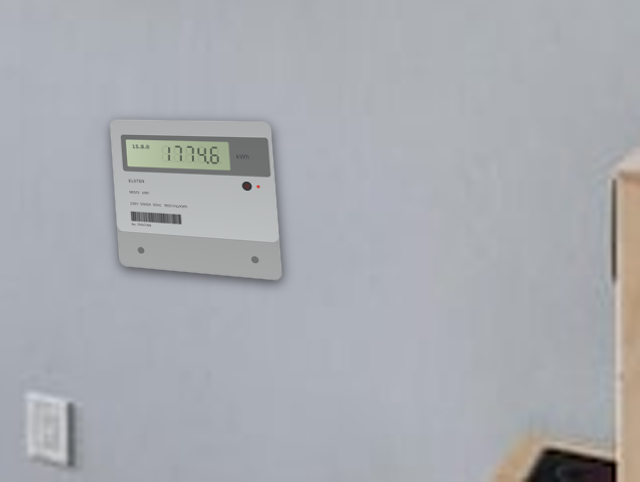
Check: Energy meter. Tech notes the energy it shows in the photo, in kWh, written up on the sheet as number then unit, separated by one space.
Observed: 1774.6 kWh
